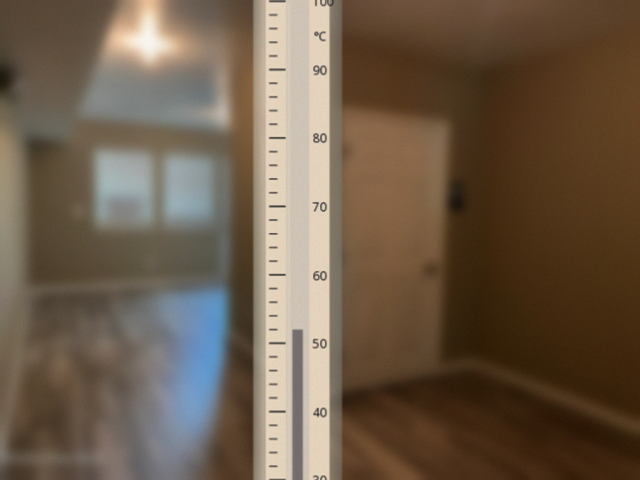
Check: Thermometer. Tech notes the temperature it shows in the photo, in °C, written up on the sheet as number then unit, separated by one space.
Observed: 52 °C
